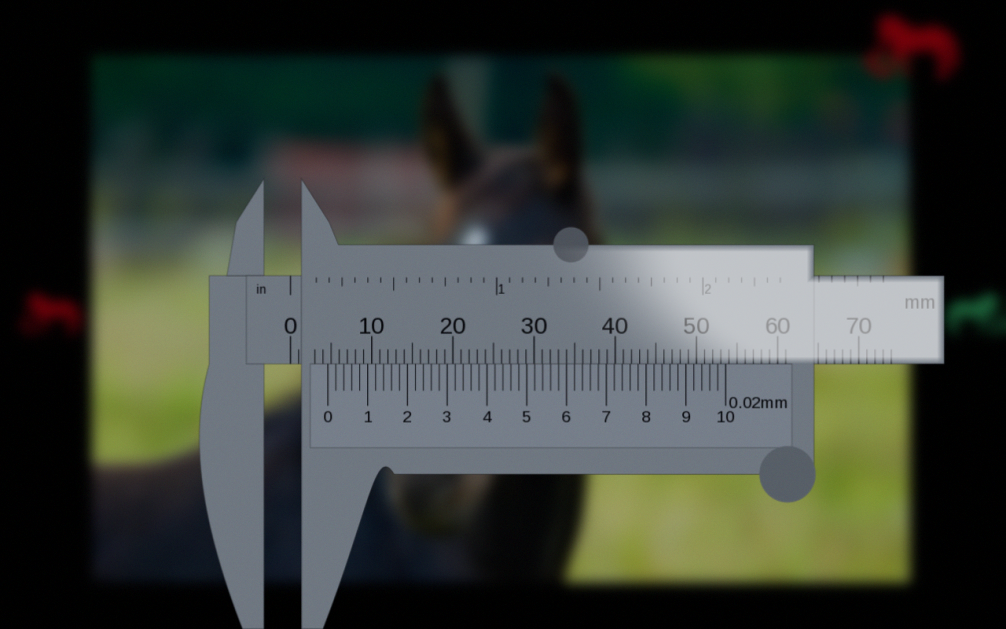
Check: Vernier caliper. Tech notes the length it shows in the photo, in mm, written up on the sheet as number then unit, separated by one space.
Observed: 4.6 mm
